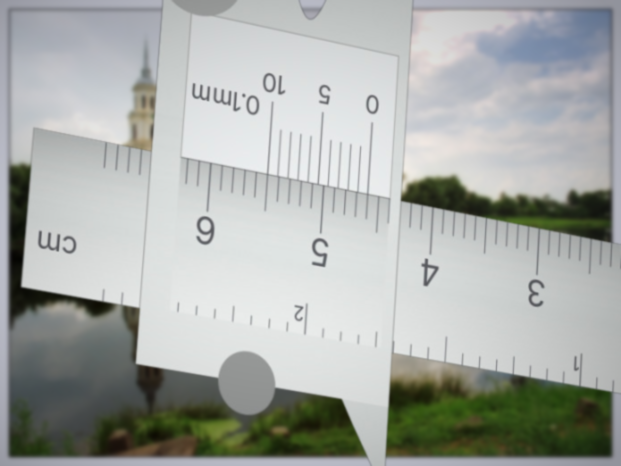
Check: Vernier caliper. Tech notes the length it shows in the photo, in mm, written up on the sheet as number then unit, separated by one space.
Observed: 46.0 mm
